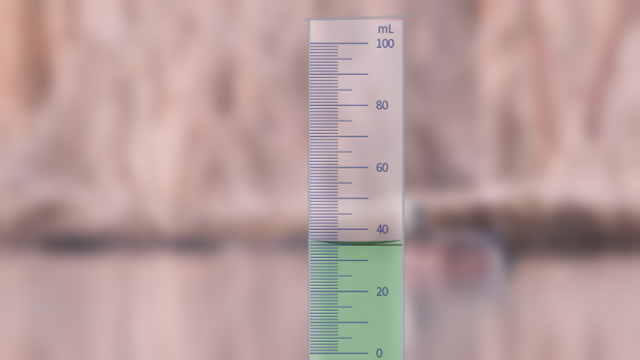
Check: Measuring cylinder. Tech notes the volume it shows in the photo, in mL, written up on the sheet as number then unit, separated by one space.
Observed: 35 mL
